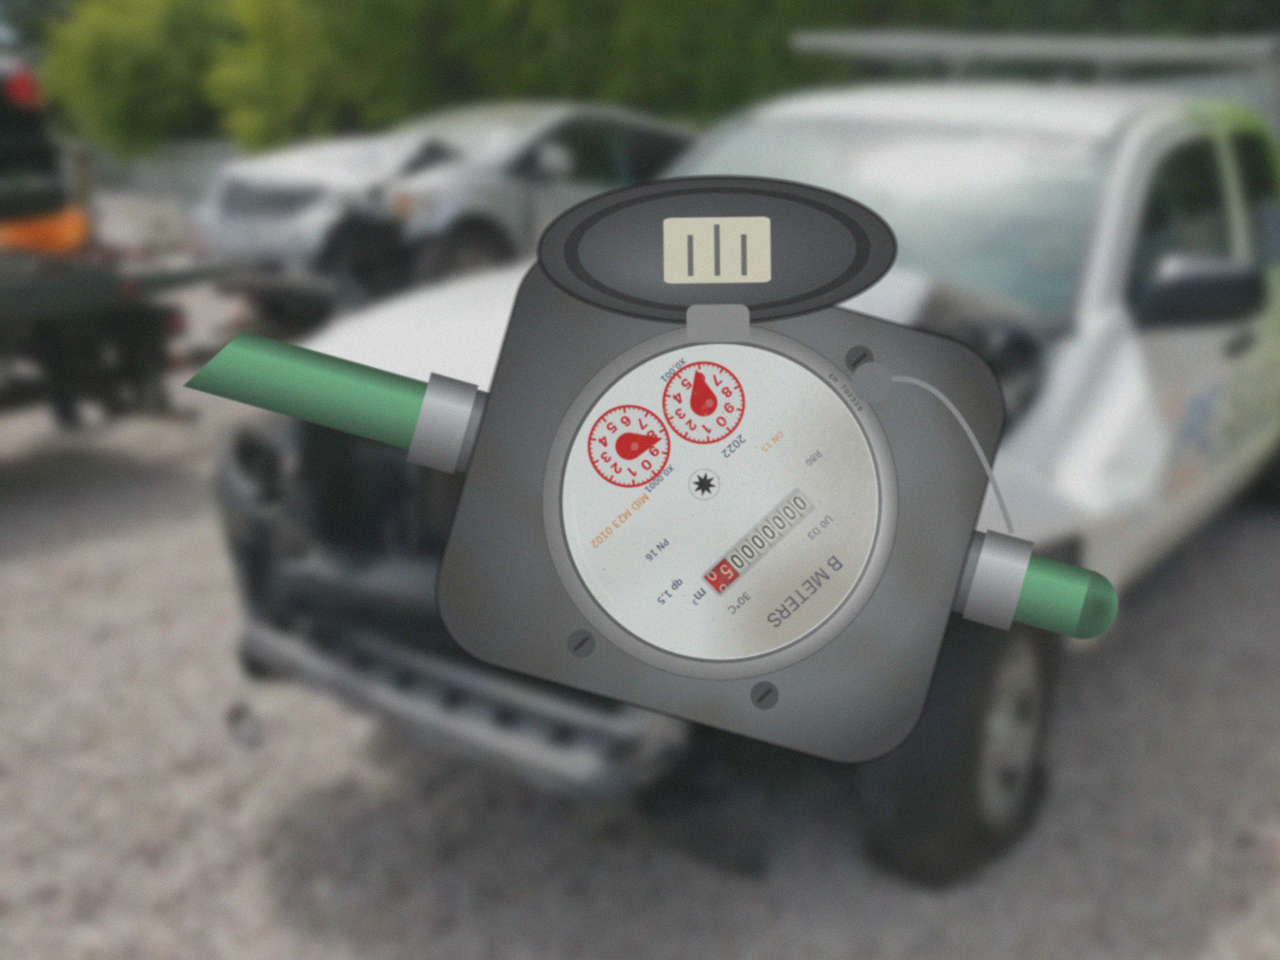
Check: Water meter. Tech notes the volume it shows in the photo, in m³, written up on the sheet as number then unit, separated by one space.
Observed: 0.5858 m³
